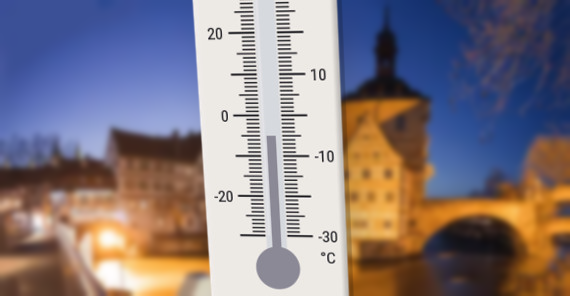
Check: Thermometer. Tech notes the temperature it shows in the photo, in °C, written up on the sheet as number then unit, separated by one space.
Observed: -5 °C
